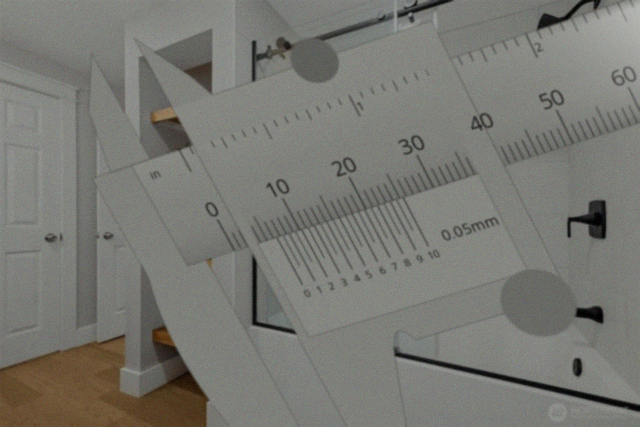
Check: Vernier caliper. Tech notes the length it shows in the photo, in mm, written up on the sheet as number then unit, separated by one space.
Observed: 6.5 mm
